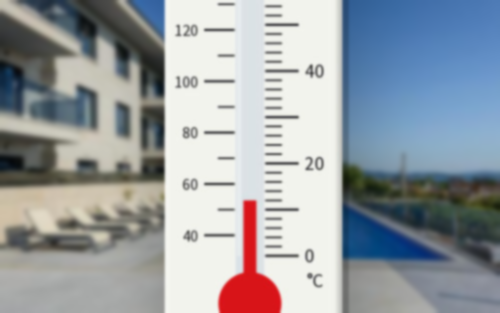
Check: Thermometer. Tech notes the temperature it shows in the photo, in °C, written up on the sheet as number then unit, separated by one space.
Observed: 12 °C
